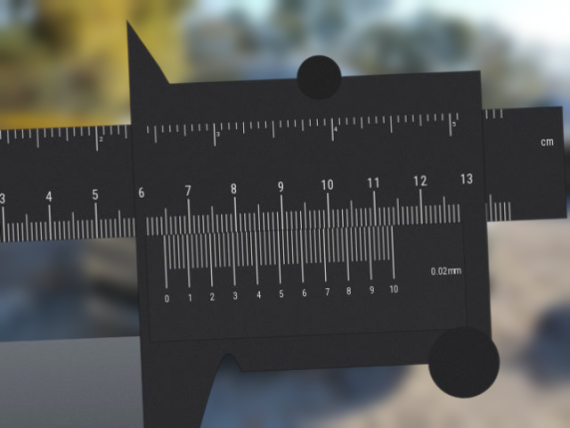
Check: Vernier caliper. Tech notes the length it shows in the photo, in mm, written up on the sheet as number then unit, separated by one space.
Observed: 64.5 mm
